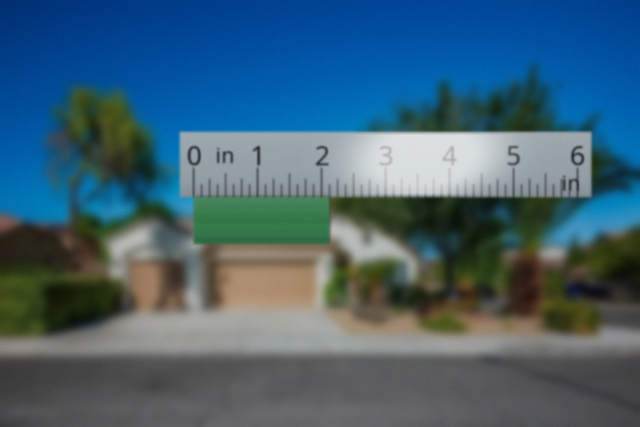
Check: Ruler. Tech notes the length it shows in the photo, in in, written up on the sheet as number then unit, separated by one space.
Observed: 2.125 in
